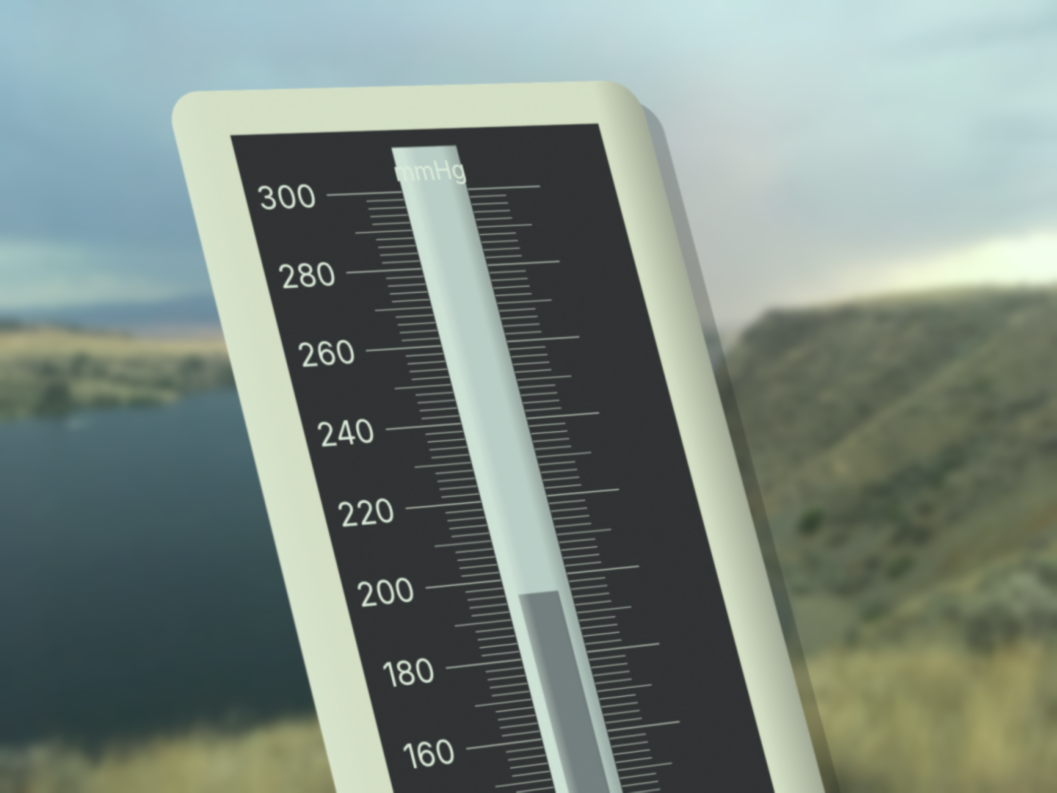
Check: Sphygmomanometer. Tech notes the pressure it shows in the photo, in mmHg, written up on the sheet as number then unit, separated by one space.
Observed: 196 mmHg
